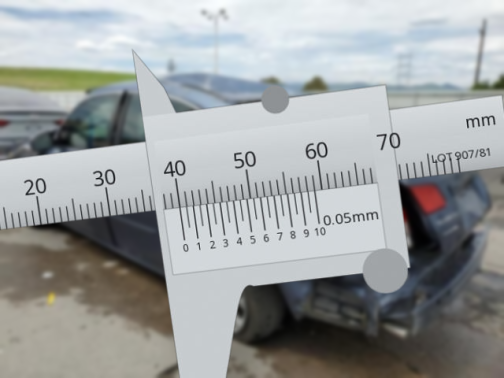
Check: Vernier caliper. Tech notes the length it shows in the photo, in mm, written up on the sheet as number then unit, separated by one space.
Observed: 40.0 mm
